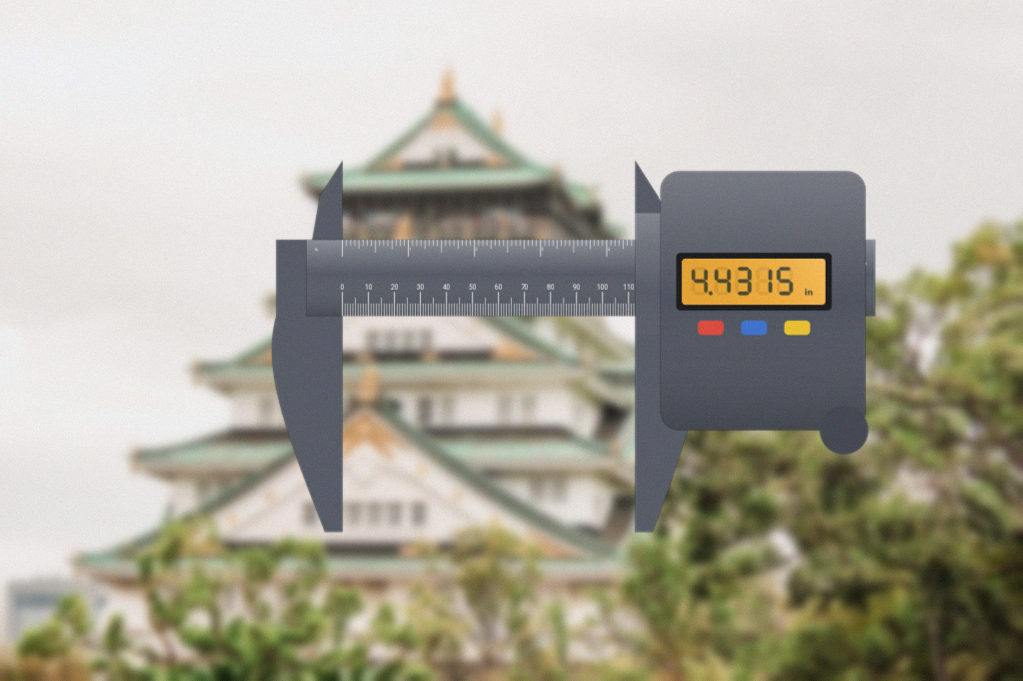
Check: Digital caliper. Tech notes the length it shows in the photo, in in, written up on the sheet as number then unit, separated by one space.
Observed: 4.4315 in
